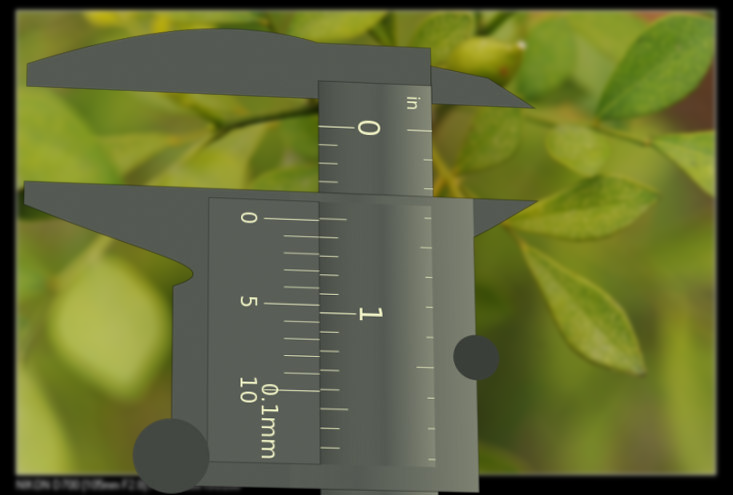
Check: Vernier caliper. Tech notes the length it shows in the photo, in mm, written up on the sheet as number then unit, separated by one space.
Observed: 5.1 mm
